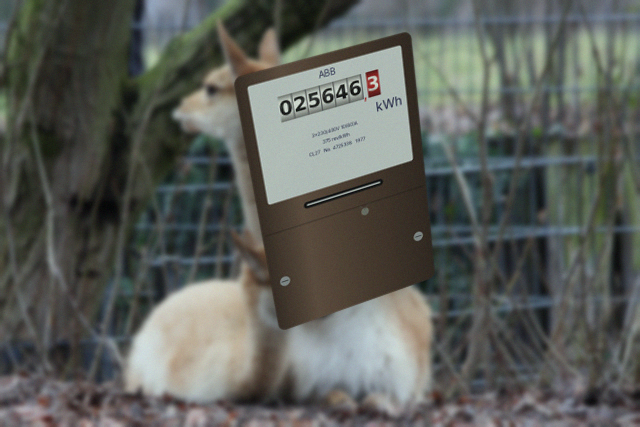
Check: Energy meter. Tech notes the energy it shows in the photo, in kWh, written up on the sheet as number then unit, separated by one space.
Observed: 25646.3 kWh
